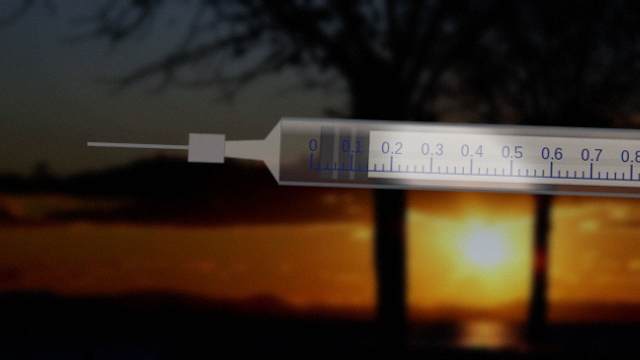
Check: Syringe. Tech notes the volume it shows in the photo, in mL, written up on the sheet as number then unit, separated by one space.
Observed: 0.02 mL
